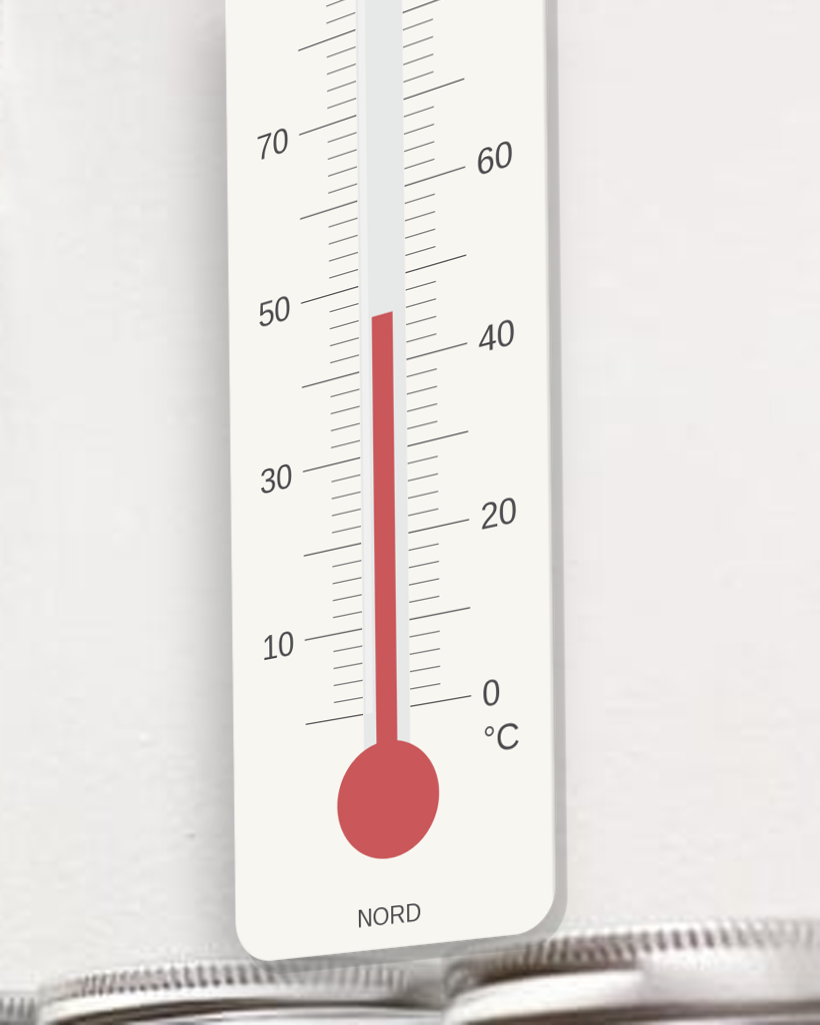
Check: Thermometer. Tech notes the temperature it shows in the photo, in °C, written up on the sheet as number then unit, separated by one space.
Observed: 46 °C
